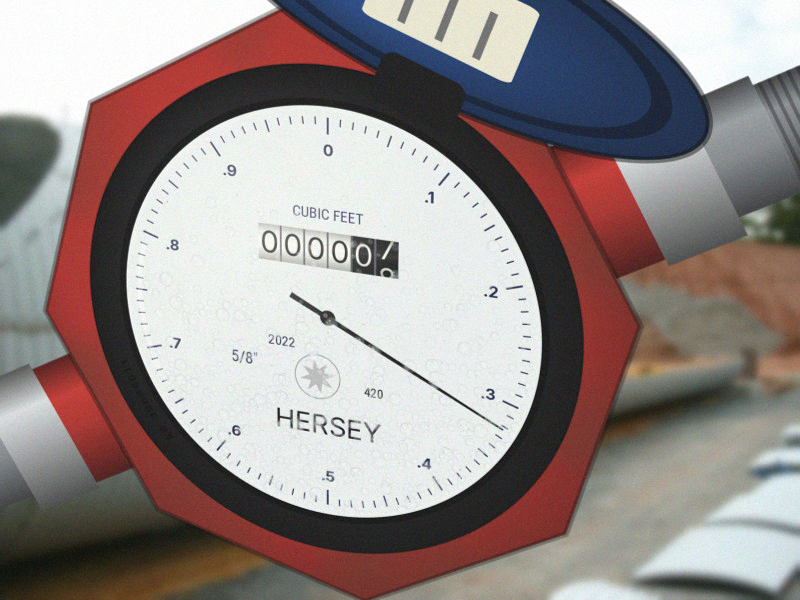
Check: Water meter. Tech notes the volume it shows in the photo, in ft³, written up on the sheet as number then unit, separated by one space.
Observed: 7.32 ft³
